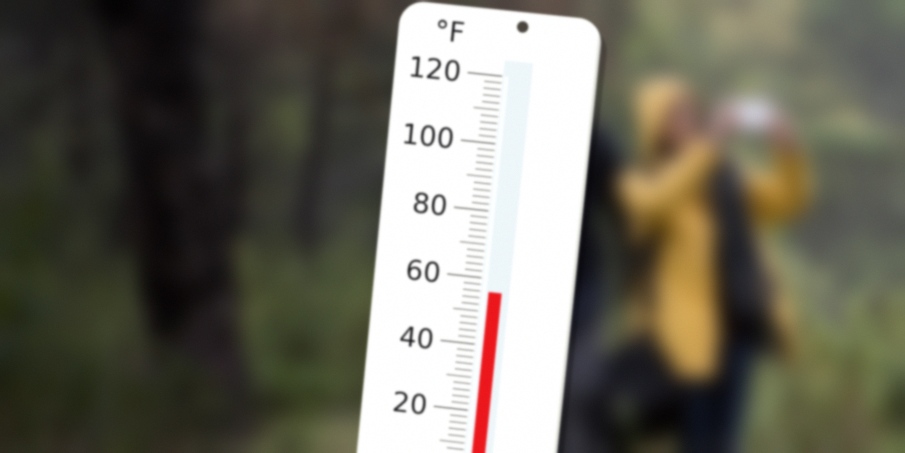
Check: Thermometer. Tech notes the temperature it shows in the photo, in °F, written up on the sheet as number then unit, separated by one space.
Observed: 56 °F
